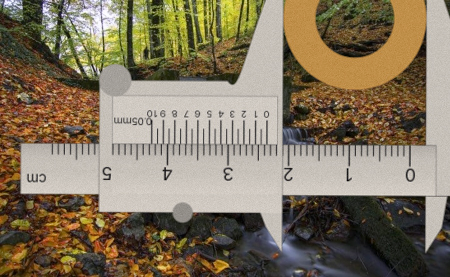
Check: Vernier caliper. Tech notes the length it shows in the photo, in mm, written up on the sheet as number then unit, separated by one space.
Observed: 23.6 mm
